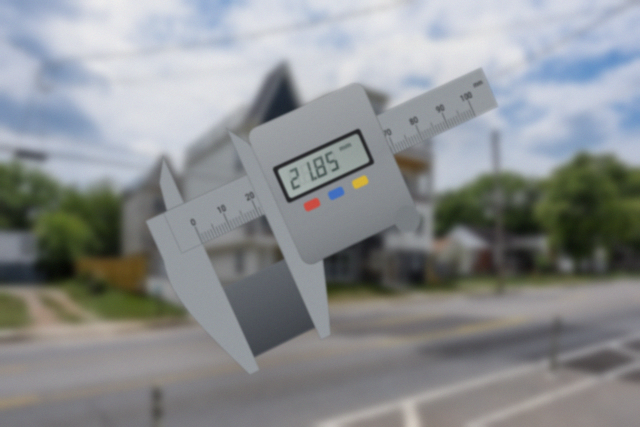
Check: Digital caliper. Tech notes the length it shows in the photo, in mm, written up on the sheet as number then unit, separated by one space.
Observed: 21.85 mm
